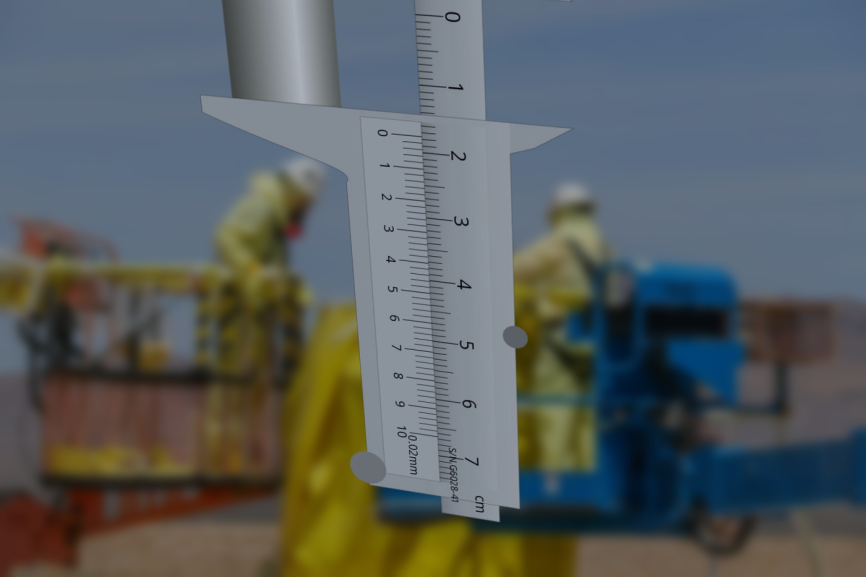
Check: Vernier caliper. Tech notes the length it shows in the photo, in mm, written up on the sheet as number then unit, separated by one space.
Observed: 17.6 mm
